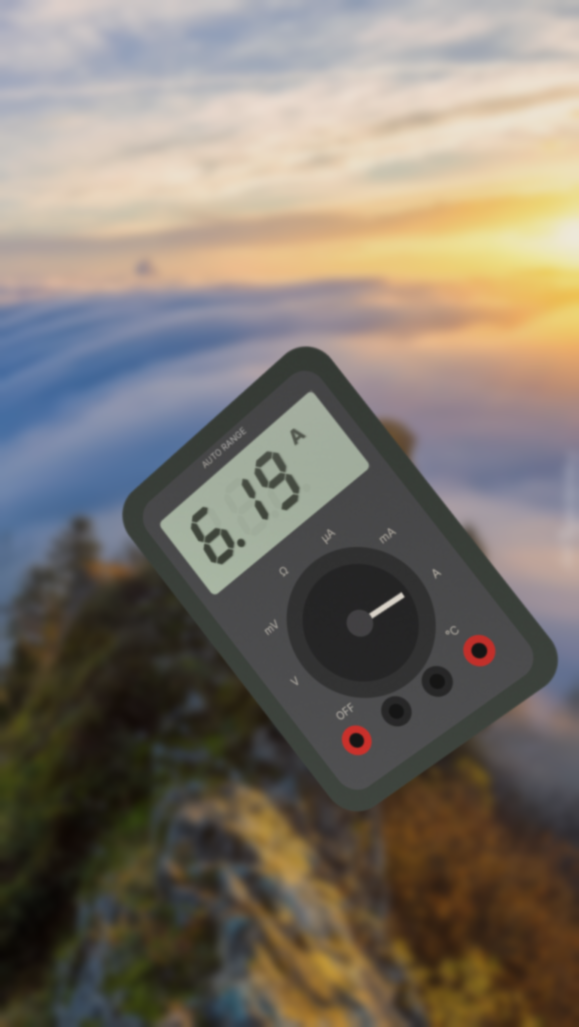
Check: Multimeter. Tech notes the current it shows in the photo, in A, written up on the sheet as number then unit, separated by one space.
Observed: 6.19 A
